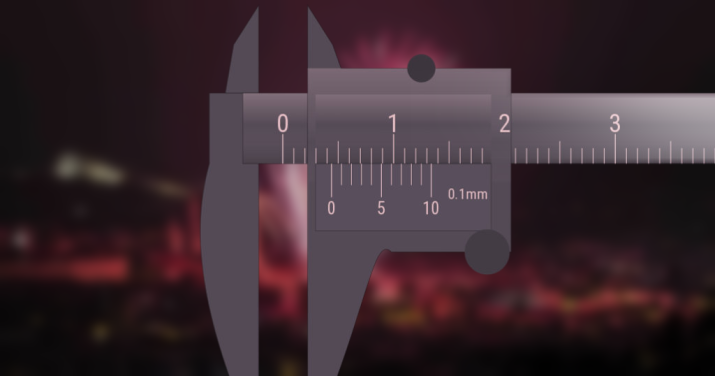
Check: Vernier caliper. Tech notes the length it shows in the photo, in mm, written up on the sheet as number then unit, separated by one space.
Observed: 4.4 mm
